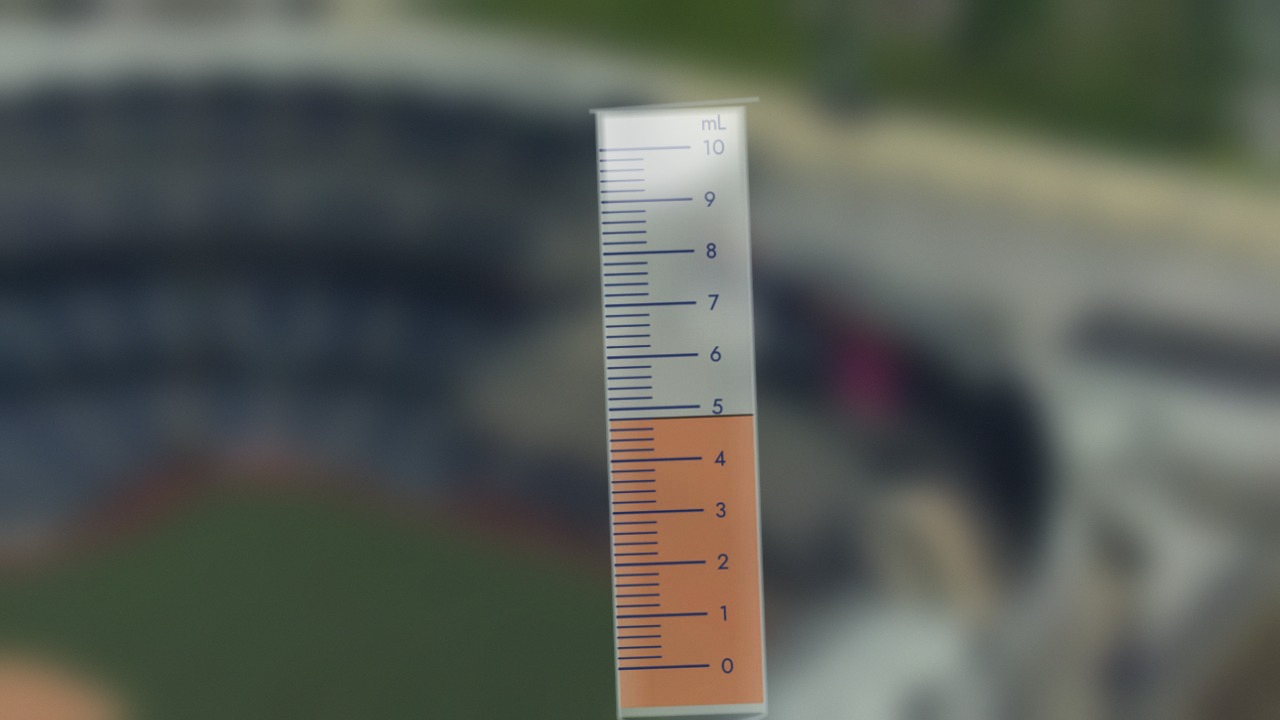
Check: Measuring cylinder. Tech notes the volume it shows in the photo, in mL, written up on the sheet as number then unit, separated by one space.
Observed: 4.8 mL
